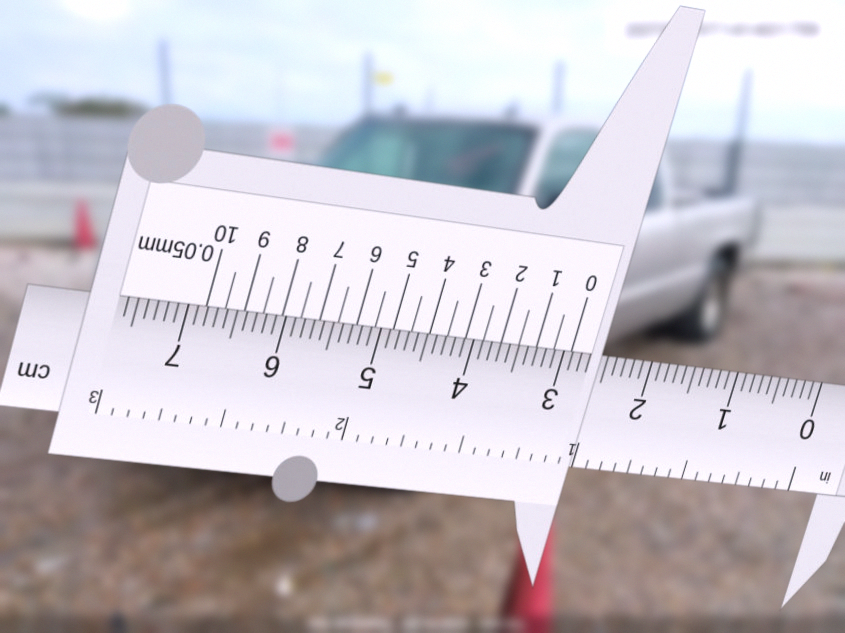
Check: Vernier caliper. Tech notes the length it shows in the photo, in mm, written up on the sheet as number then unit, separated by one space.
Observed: 29.2 mm
